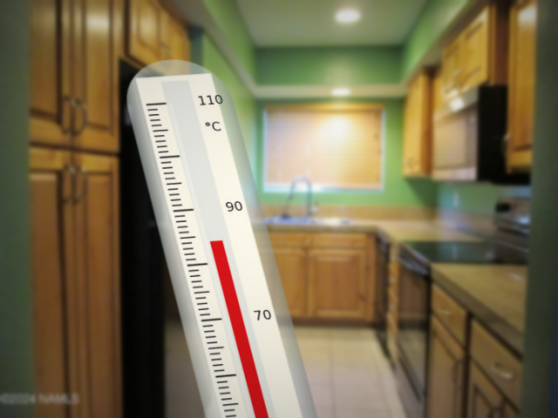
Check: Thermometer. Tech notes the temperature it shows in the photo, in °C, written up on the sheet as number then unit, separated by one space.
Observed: 84 °C
